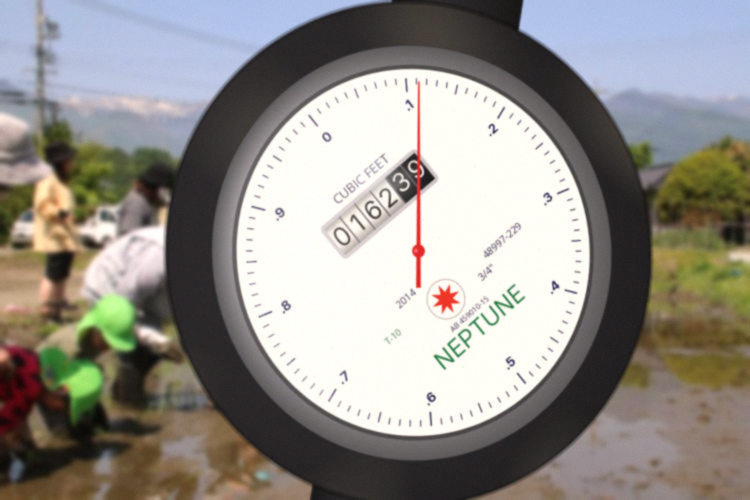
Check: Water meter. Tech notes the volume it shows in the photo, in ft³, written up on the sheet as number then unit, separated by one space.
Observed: 16239.11 ft³
